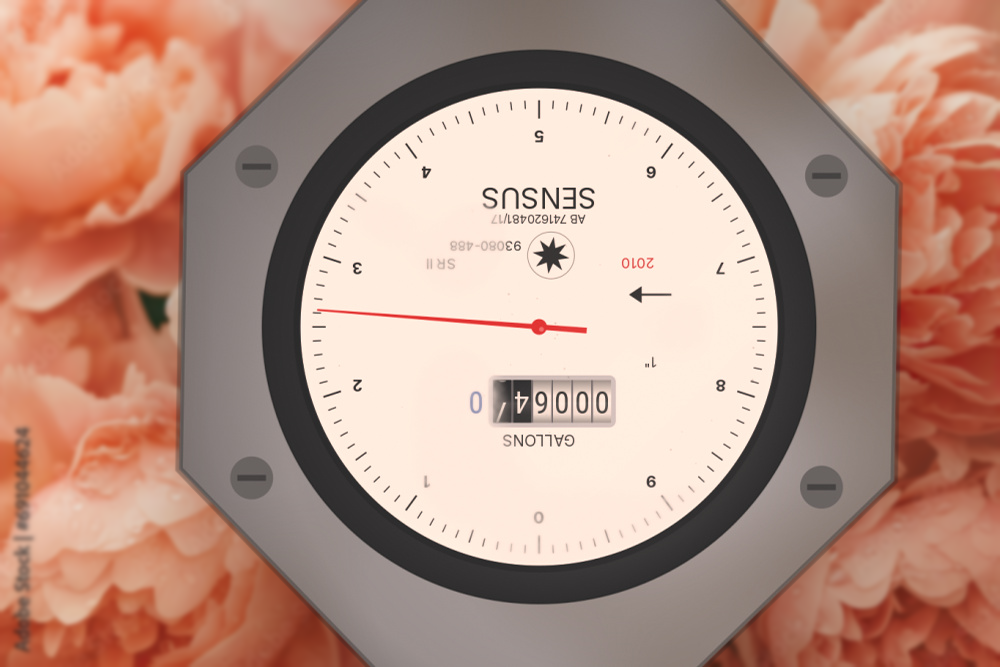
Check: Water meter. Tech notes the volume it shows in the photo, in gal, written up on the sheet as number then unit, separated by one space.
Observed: 6472.6 gal
